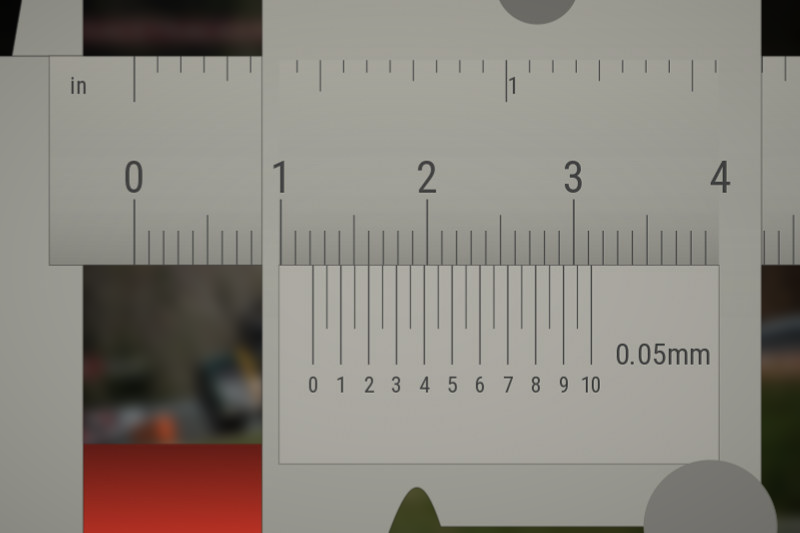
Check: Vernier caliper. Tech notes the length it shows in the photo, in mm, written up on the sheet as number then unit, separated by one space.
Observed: 12.2 mm
